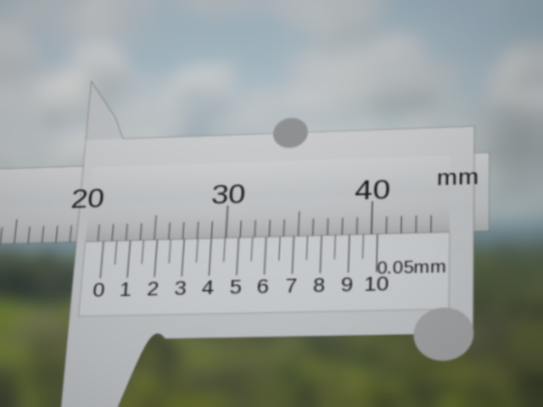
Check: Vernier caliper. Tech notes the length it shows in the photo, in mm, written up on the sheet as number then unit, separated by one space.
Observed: 21.4 mm
